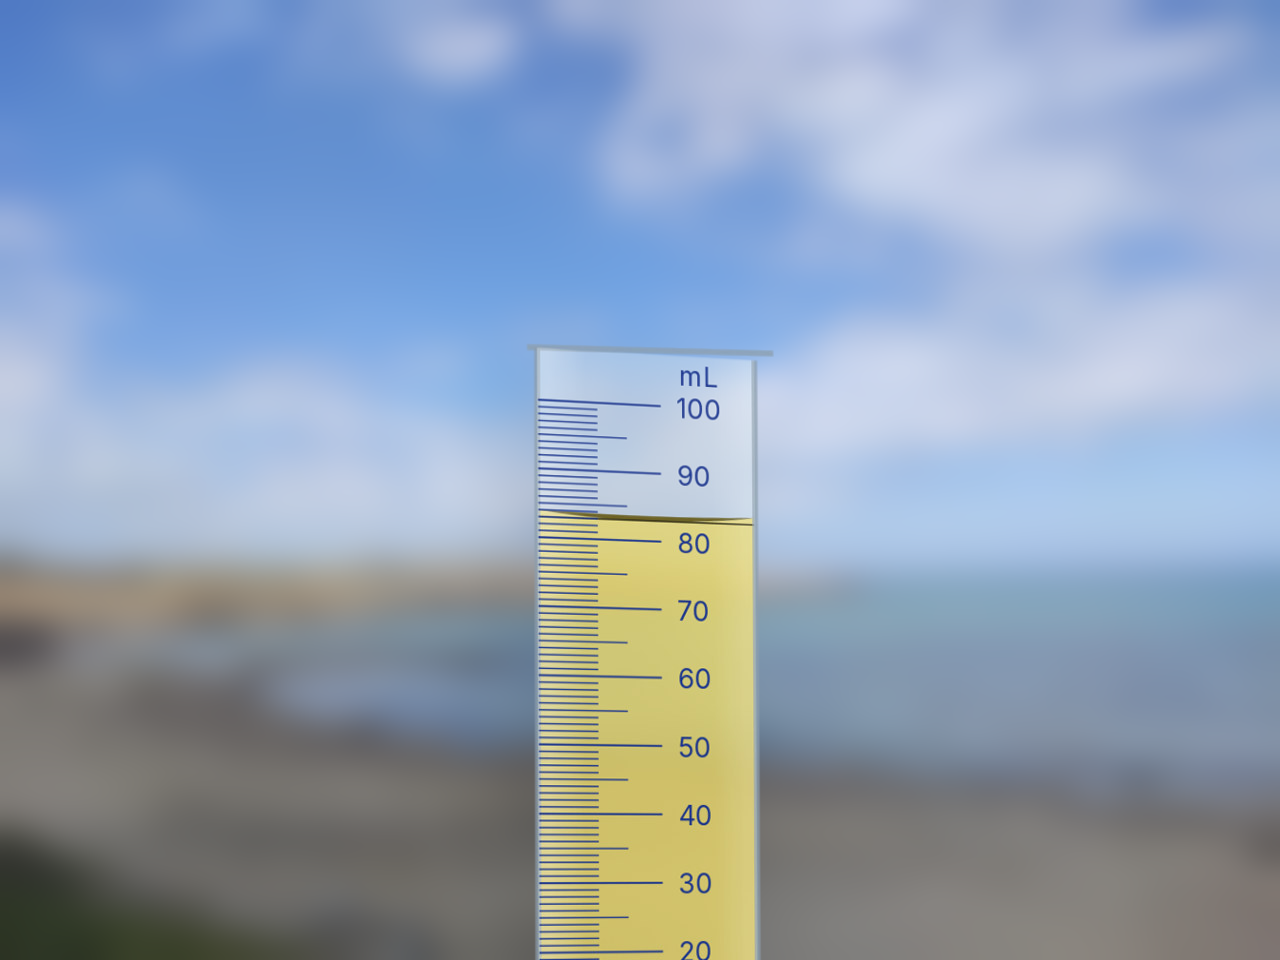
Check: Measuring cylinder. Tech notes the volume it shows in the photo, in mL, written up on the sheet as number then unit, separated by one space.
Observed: 83 mL
